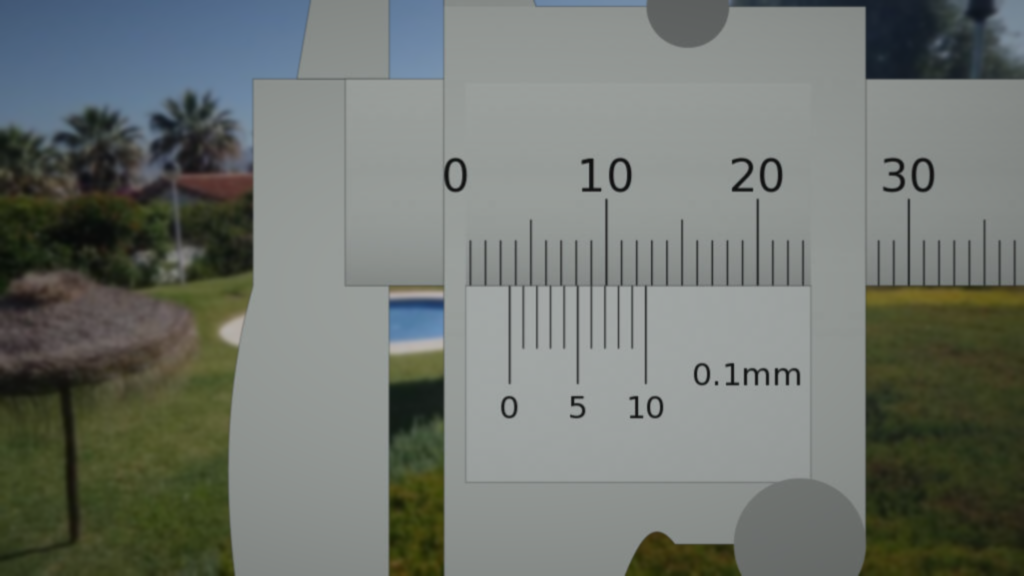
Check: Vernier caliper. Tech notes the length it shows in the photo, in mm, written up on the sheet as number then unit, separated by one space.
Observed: 3.6 mm
